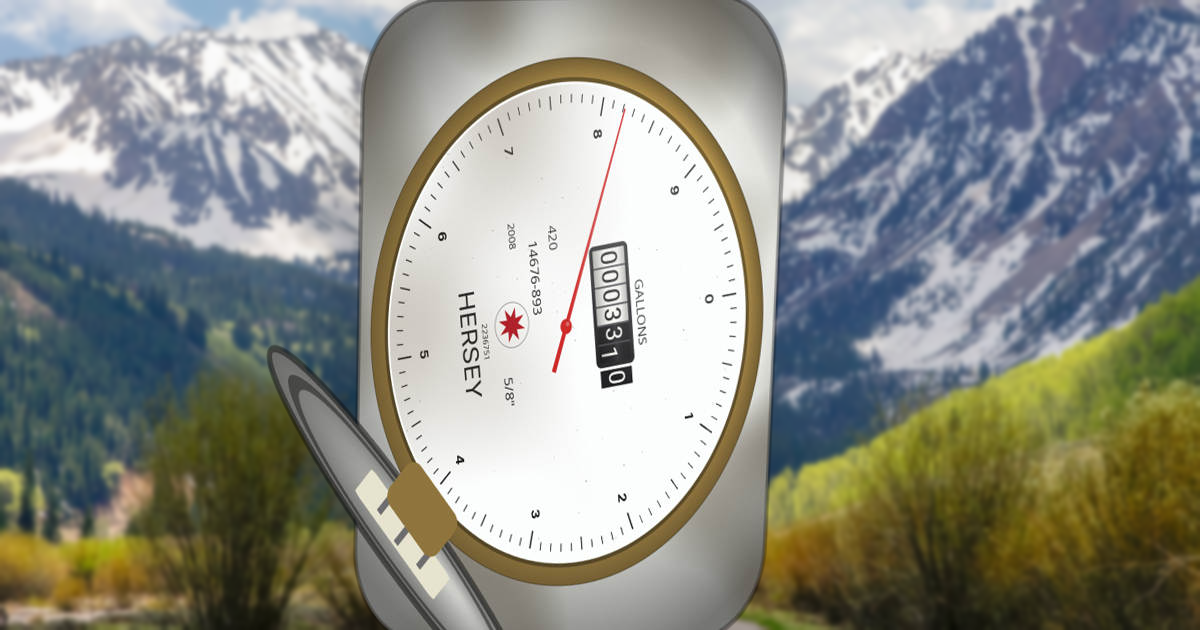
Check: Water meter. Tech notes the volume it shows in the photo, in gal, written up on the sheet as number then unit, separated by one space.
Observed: 3308.2 gal
